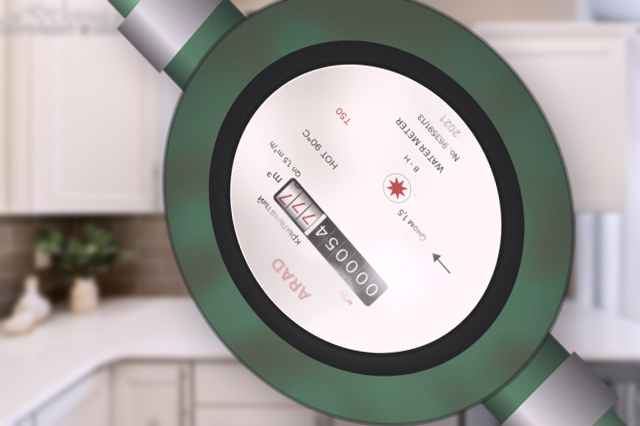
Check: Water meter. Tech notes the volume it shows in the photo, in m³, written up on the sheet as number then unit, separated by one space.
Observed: 54.777 m³
